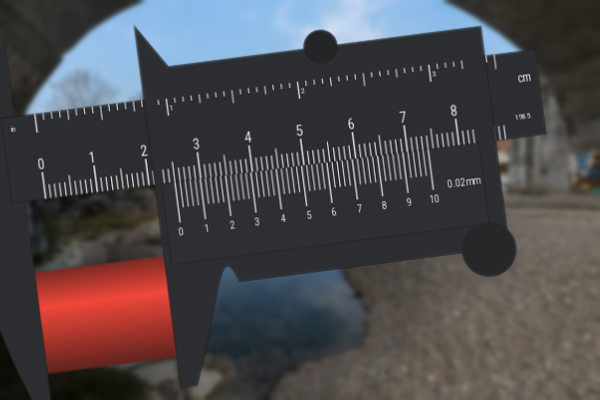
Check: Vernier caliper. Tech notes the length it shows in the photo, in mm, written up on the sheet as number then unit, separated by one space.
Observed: 25.0 mm
